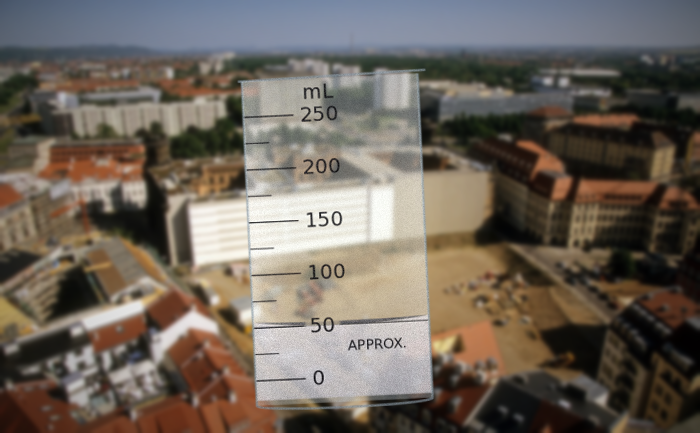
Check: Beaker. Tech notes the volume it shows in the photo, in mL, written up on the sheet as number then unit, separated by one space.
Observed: 50 mL
